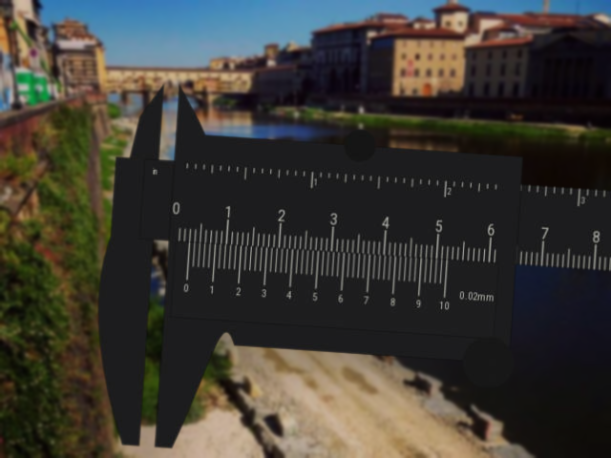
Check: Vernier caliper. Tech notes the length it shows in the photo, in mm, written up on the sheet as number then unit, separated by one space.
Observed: 3.0 mm
